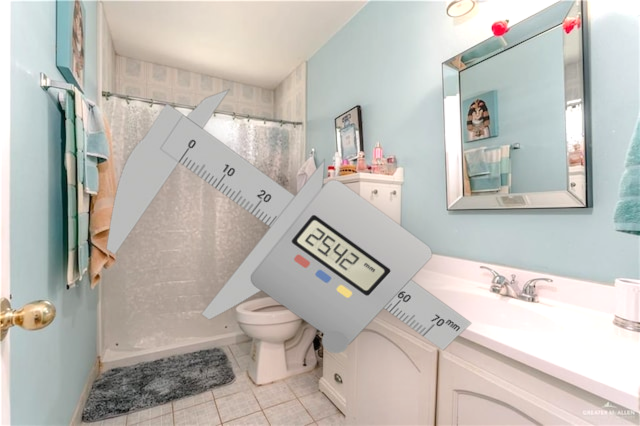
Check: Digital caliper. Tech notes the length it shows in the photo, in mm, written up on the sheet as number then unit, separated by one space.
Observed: 25.42 mm
